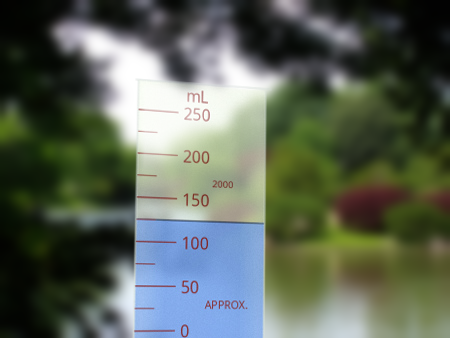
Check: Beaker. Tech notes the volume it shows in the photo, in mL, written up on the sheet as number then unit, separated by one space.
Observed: 125 mL
